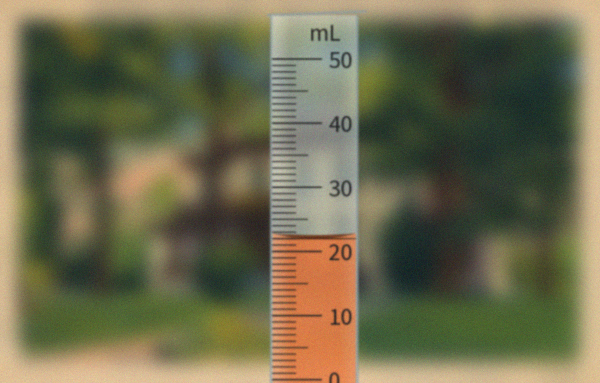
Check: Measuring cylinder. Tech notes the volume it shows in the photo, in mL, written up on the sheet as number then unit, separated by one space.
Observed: 22 mL
